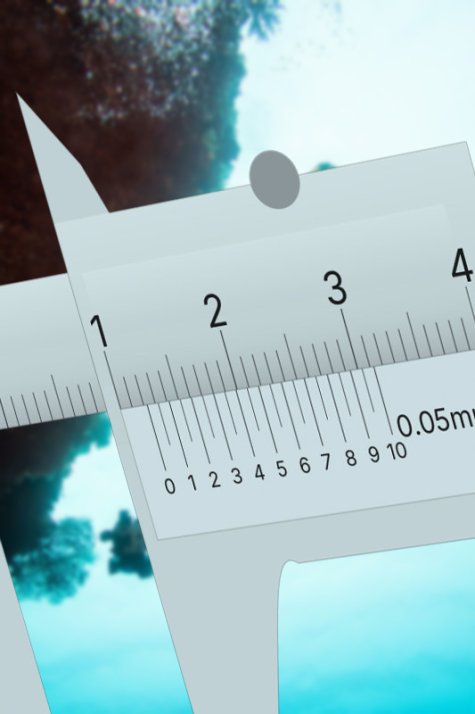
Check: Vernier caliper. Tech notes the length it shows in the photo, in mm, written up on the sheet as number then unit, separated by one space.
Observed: 12.3 mm
